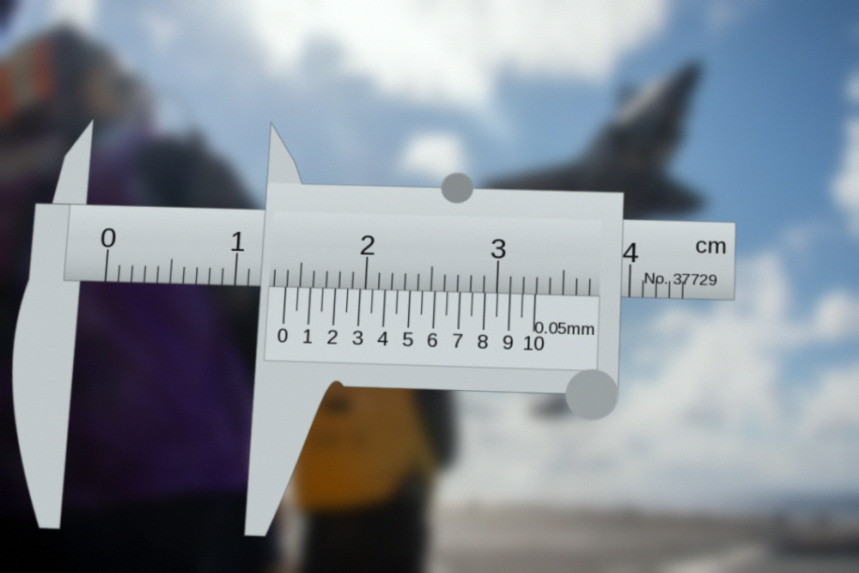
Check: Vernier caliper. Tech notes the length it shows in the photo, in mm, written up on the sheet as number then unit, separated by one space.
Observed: 13.9 mm
